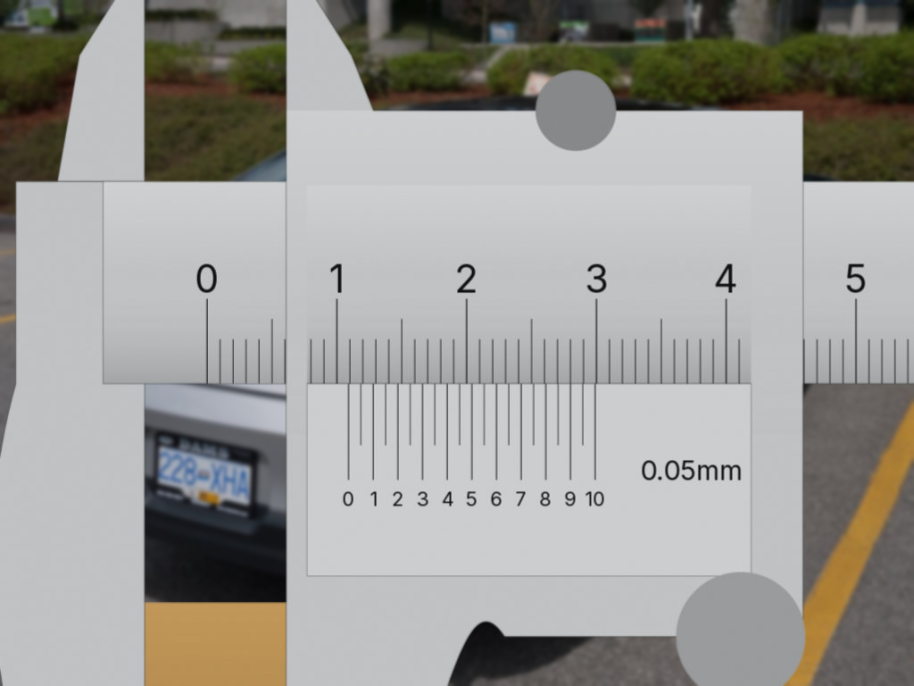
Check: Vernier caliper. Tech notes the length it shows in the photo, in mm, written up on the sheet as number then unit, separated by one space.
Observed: 10.9 mm
